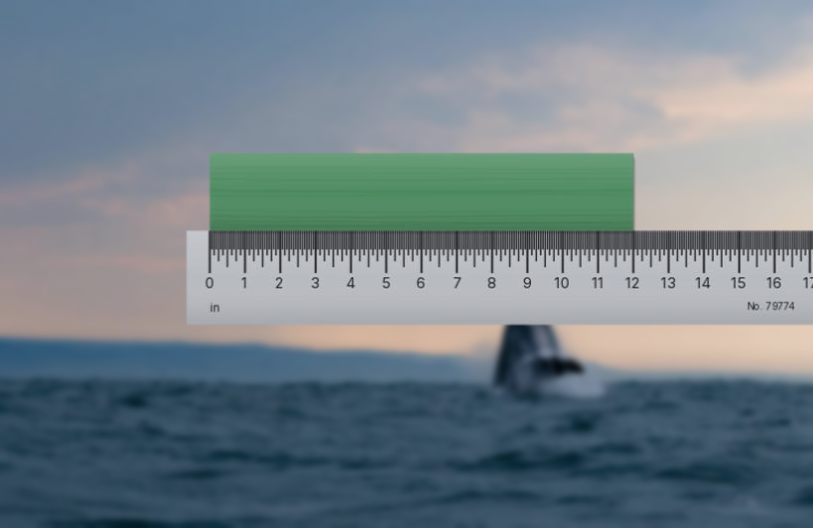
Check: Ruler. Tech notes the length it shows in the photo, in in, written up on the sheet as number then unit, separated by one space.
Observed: 12 in
